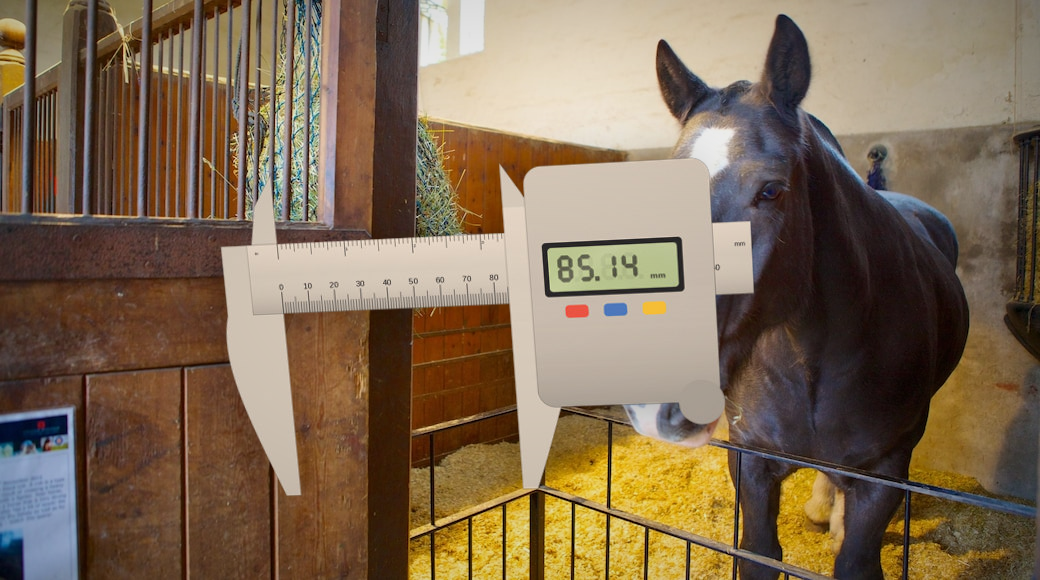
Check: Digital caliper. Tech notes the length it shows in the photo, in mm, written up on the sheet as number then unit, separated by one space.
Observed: 85.14 mm
